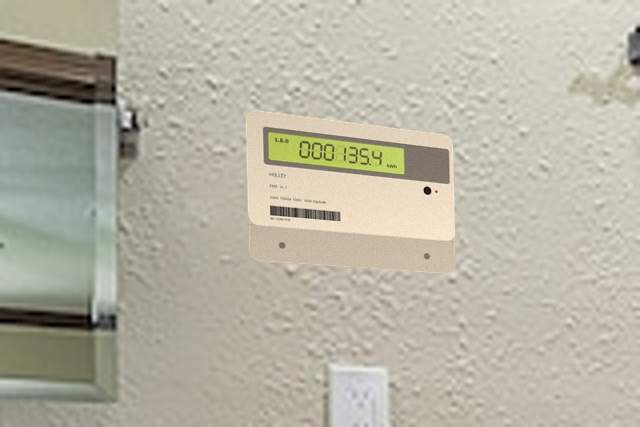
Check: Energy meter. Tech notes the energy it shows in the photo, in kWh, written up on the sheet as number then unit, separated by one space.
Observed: 135.4 kWh
